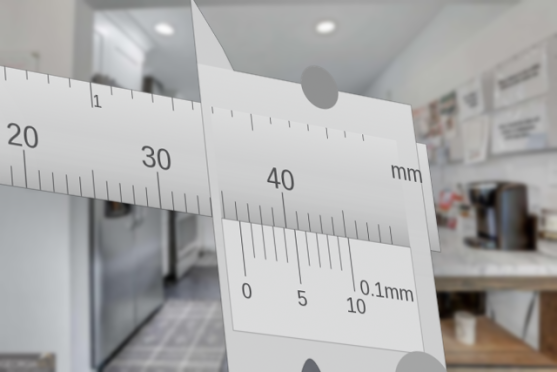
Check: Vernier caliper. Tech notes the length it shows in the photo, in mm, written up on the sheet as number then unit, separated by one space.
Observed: 36.2 mm
